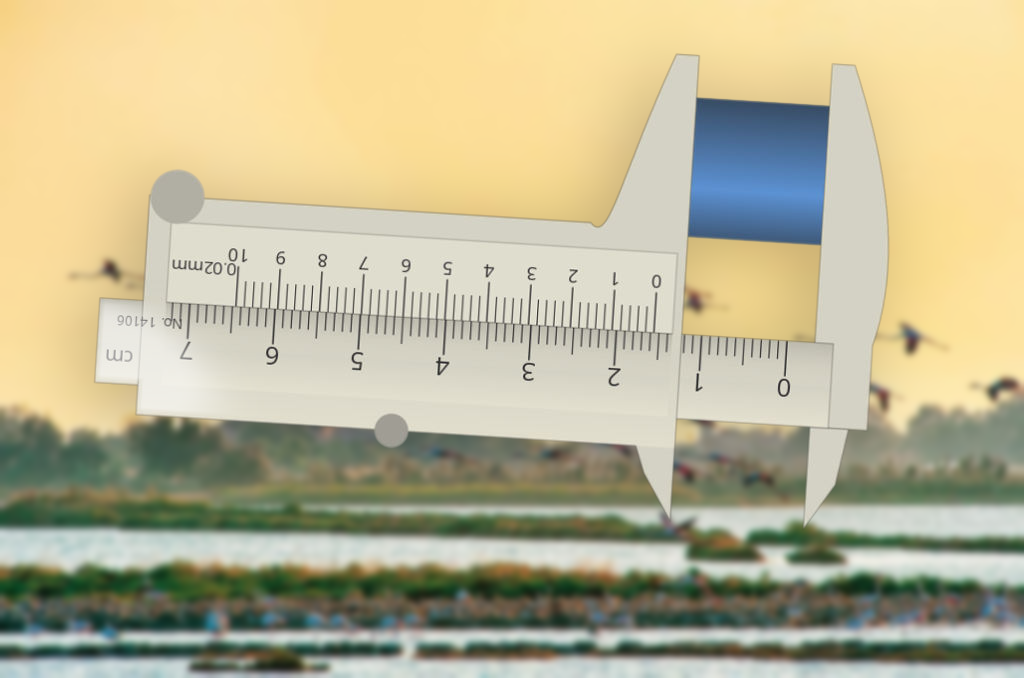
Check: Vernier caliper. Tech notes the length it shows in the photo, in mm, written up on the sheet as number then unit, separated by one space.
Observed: 15.6 mm
